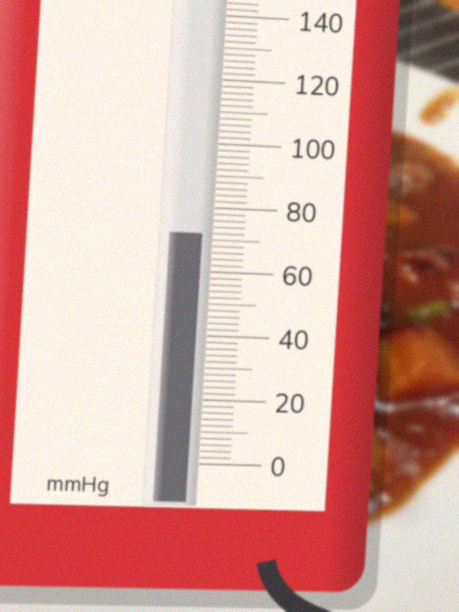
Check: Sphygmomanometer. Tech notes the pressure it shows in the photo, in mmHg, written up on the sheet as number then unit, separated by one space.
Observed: 72 mmHg
